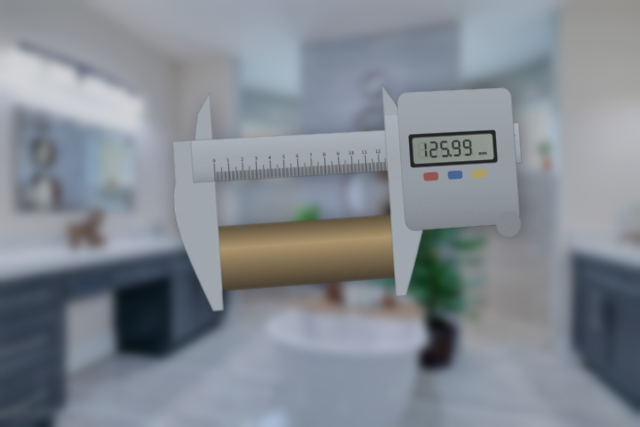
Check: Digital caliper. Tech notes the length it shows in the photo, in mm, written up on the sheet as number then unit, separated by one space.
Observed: 125.99 mm
